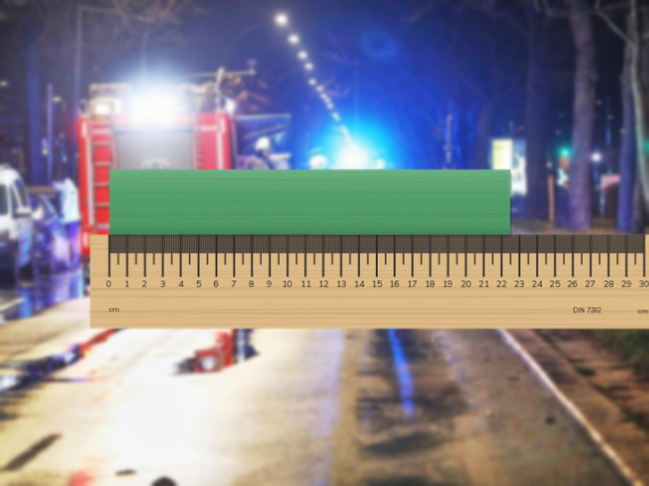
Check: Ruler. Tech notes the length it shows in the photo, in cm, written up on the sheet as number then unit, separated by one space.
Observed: 22.5 cm
